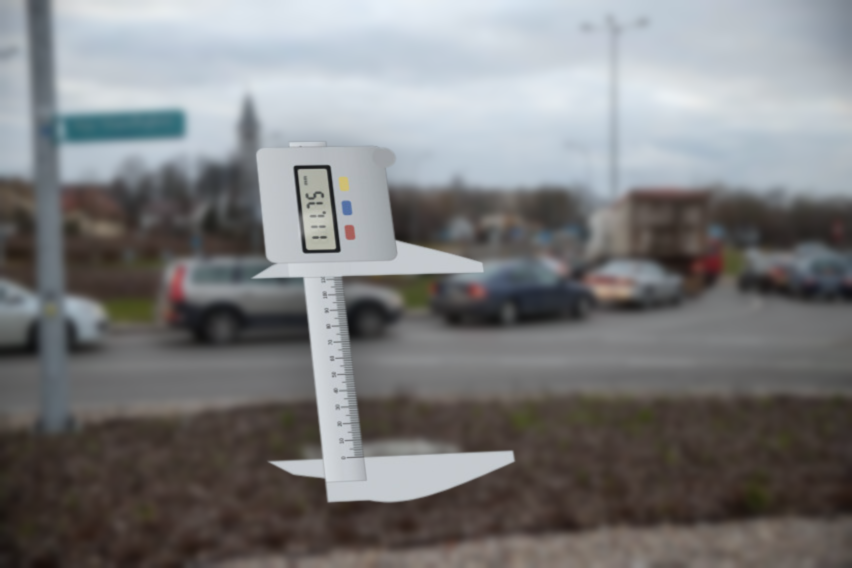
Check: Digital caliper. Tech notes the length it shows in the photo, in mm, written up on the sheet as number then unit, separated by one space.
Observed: 111.75 mm
